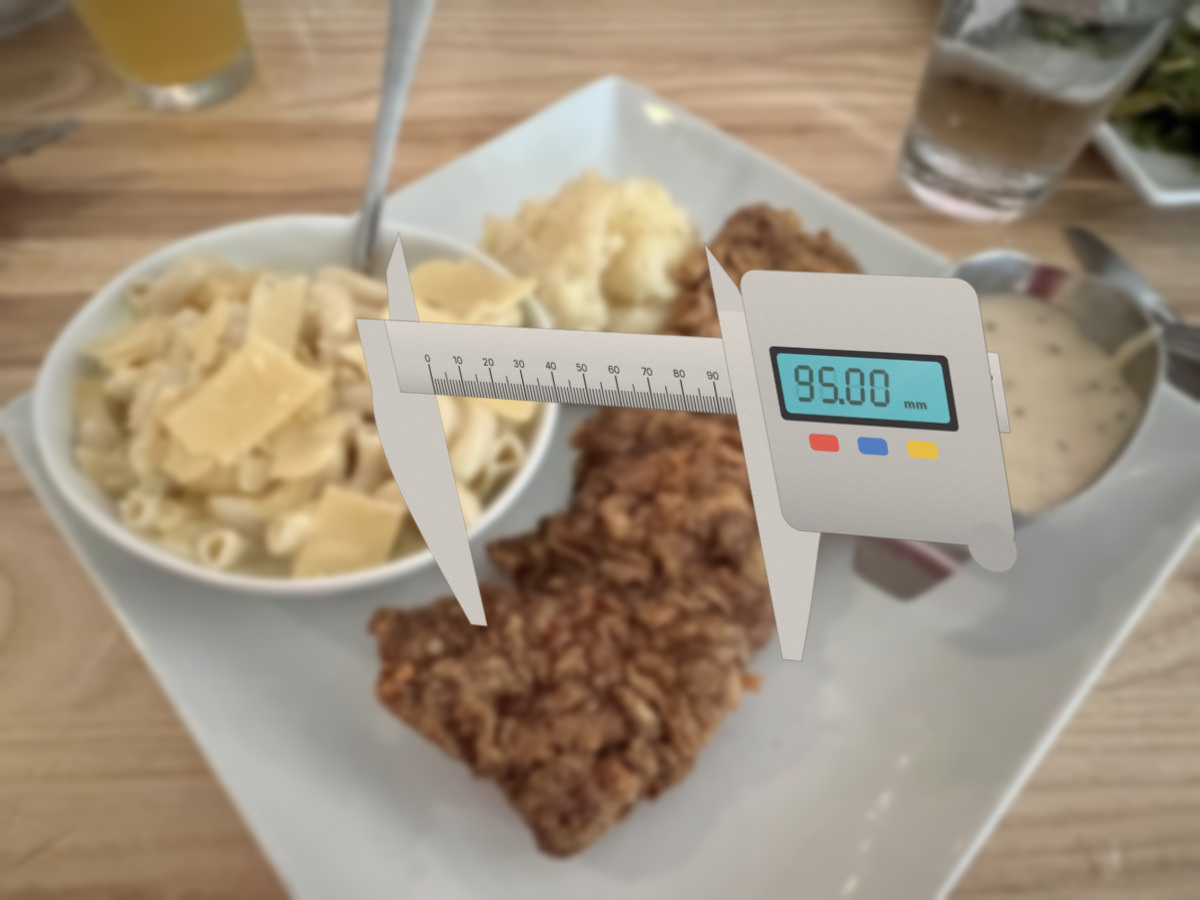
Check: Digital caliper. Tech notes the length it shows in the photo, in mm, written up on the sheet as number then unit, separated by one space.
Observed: 95.00 mm
